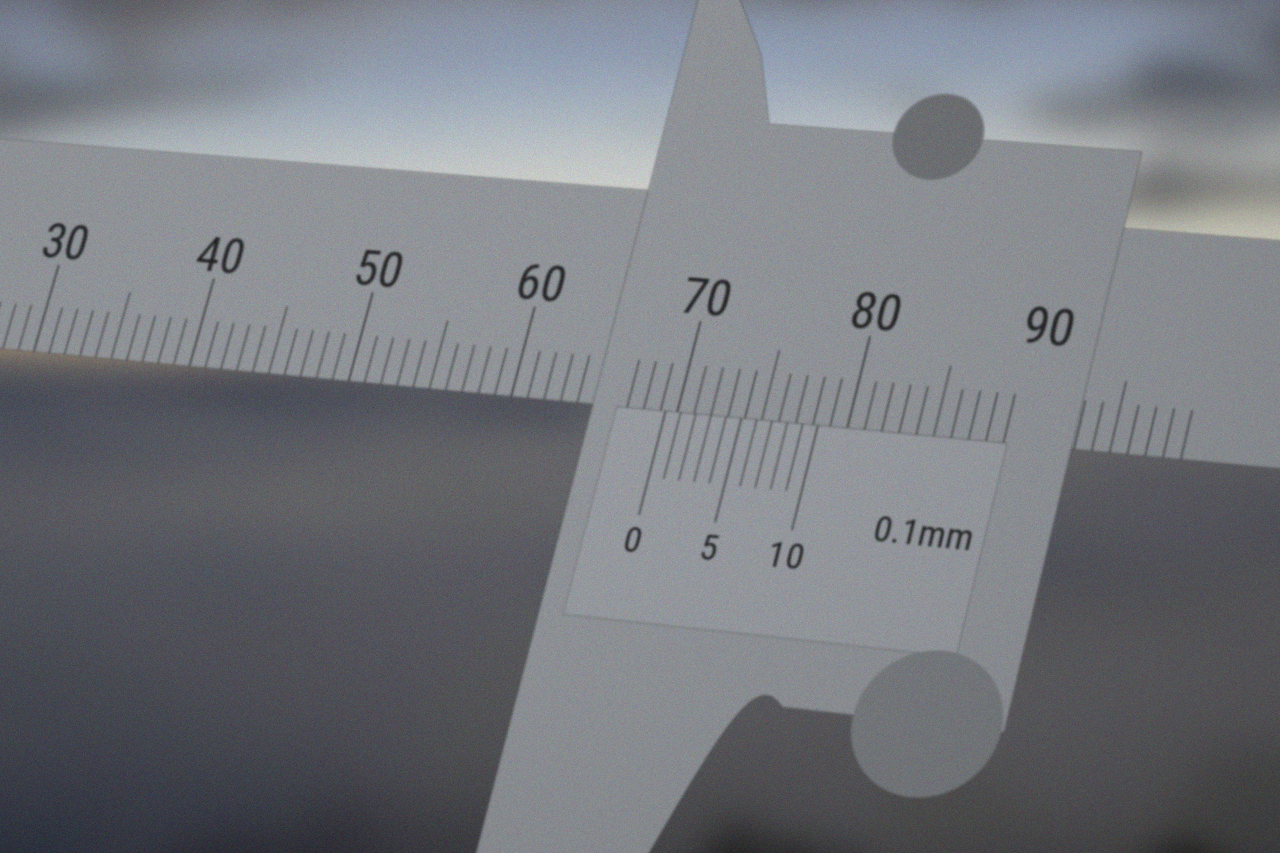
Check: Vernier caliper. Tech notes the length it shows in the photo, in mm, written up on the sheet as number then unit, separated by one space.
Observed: 69.3 mm
